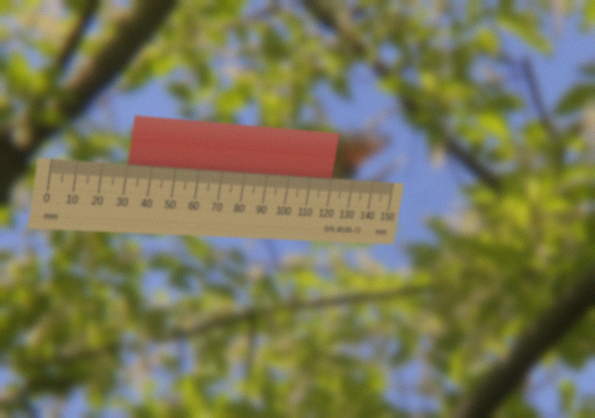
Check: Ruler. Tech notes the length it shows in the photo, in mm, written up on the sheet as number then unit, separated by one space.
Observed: 90 mm
